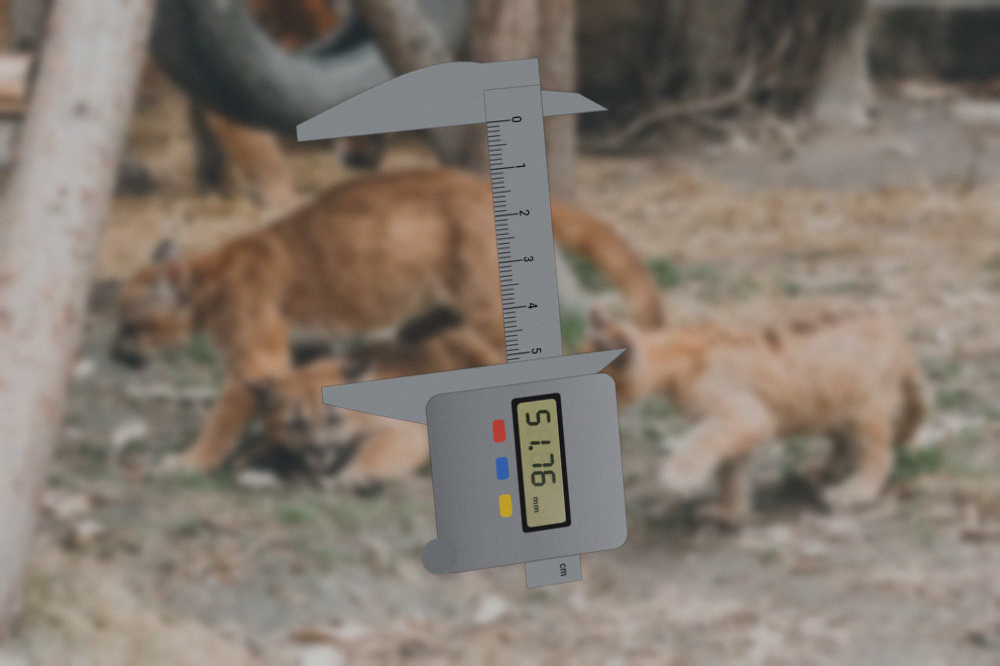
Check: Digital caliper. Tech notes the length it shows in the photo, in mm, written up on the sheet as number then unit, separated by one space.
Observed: 51.76 mm
